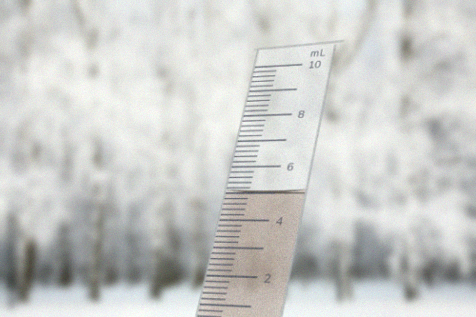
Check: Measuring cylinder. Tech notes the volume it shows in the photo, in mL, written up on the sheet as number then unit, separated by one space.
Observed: 5 mL
